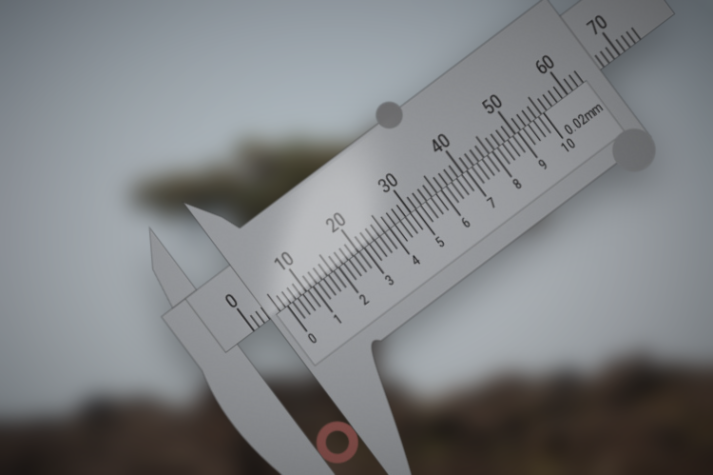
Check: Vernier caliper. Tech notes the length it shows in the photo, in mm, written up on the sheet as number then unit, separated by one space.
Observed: 6.4 mm
